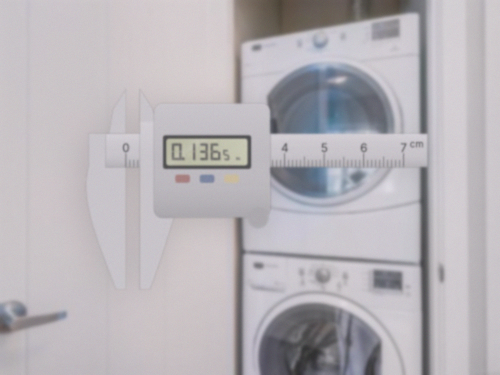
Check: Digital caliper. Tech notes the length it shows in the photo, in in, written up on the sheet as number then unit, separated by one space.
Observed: 0.1365 in
